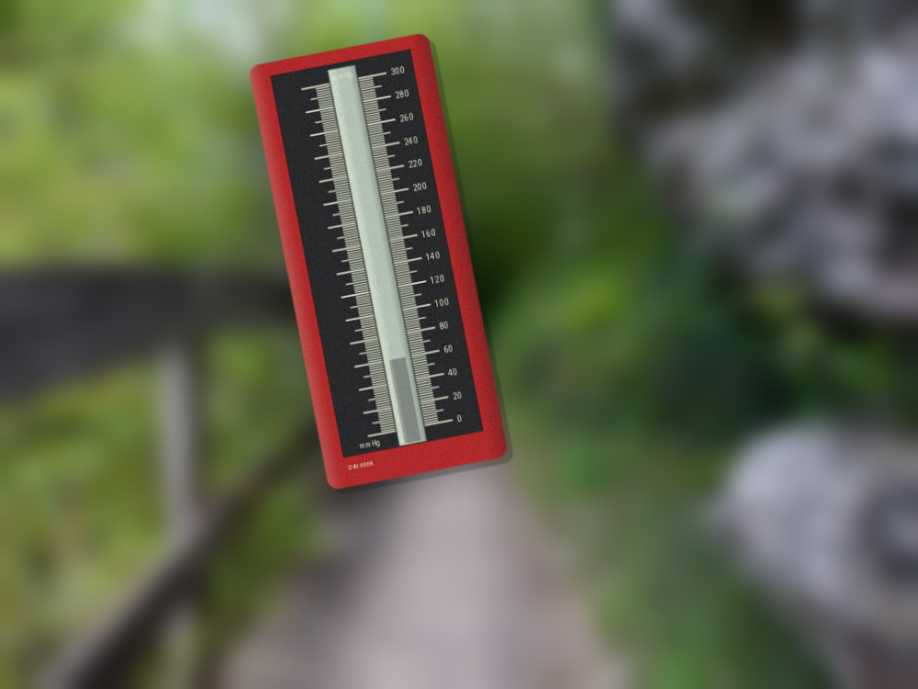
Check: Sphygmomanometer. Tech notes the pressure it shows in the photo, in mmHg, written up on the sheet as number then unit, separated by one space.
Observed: 60 mmHg
